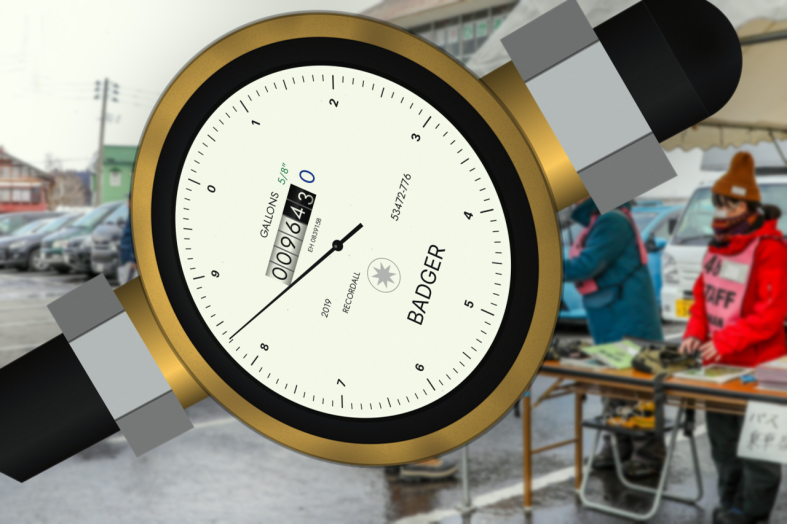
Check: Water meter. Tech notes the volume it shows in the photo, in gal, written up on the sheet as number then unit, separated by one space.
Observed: 96428.3 gal
